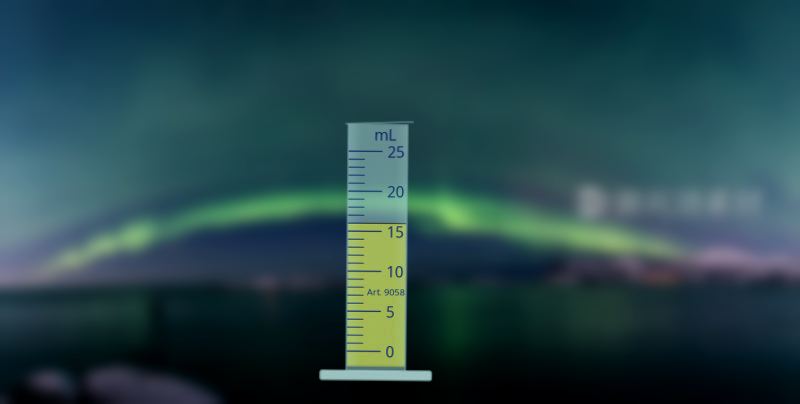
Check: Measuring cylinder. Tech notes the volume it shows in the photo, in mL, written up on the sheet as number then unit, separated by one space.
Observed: 16 mL
